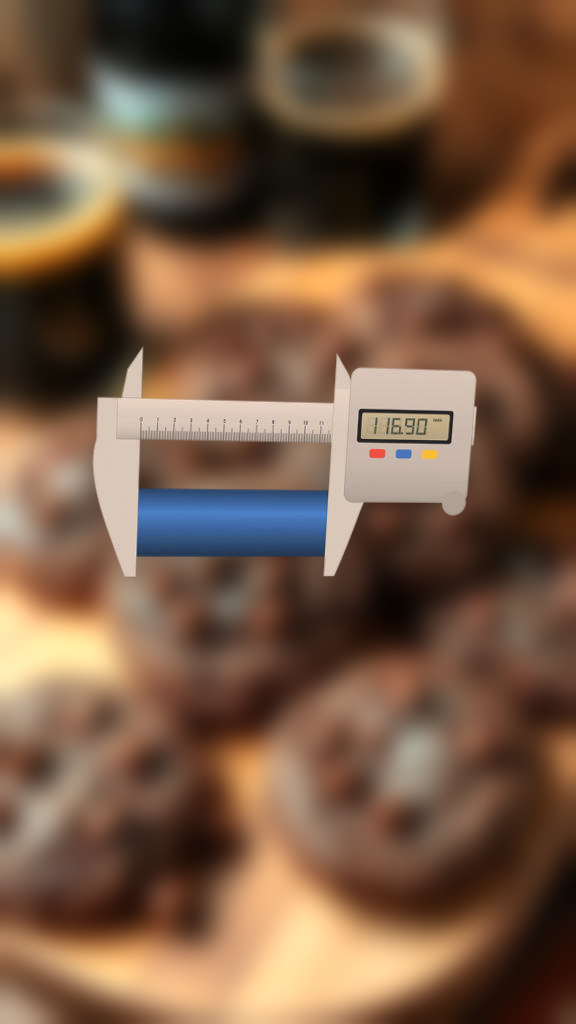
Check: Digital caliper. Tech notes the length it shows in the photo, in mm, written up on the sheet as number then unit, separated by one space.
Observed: 116.90 mm
